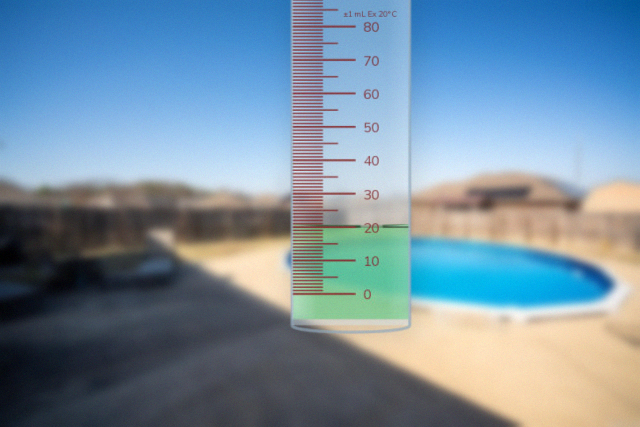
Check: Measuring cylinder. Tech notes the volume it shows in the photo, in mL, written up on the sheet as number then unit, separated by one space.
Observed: 20 mL
